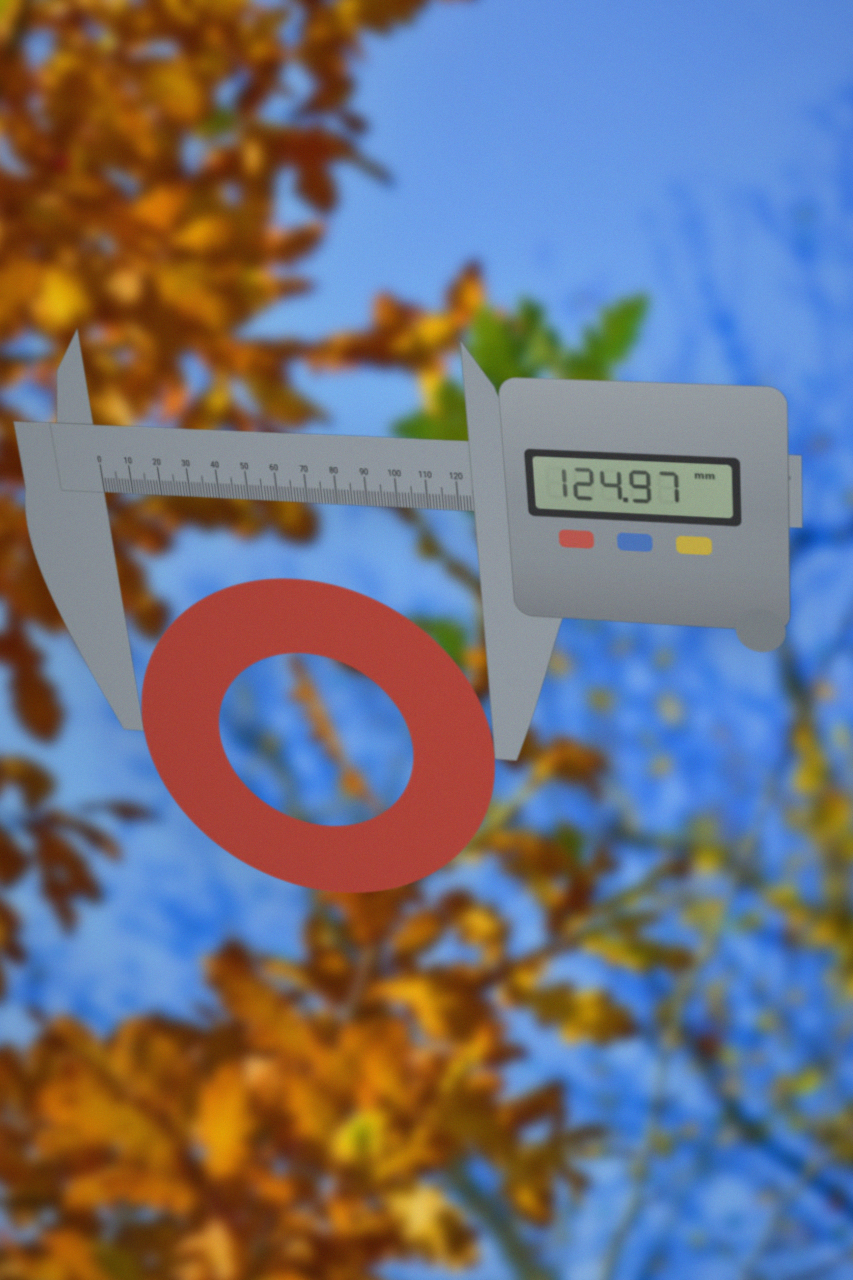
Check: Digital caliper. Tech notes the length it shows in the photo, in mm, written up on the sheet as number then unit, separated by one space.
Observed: 124.97 mm
